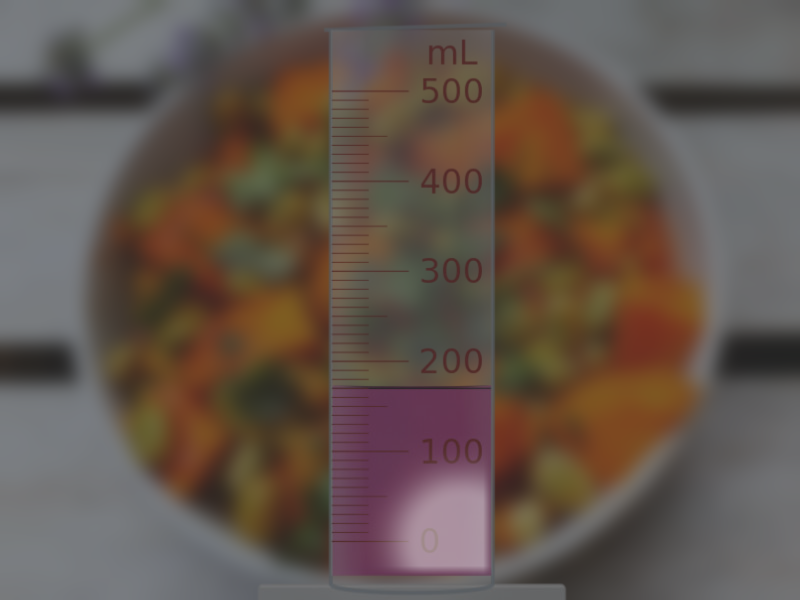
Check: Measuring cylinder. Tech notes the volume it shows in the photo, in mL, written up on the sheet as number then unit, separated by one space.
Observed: 170 mL
